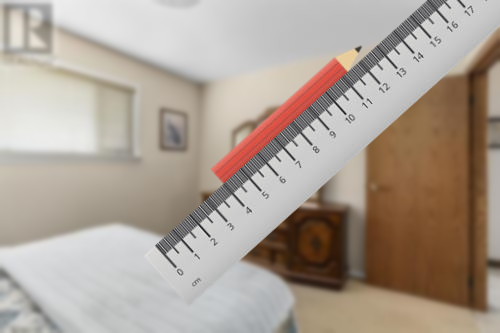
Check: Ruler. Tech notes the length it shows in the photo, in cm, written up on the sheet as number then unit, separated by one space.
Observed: 8.5 cm
